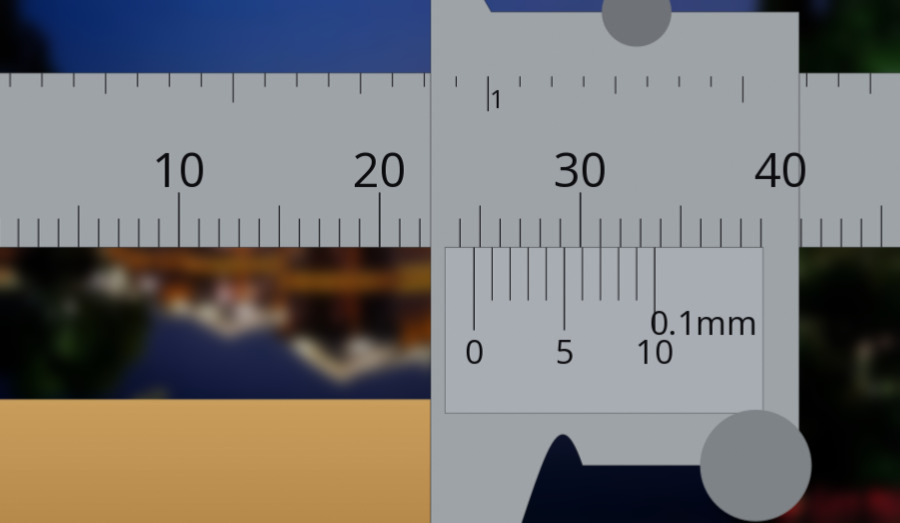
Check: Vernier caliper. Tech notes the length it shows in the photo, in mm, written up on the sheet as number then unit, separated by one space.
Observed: 24.7 mm
